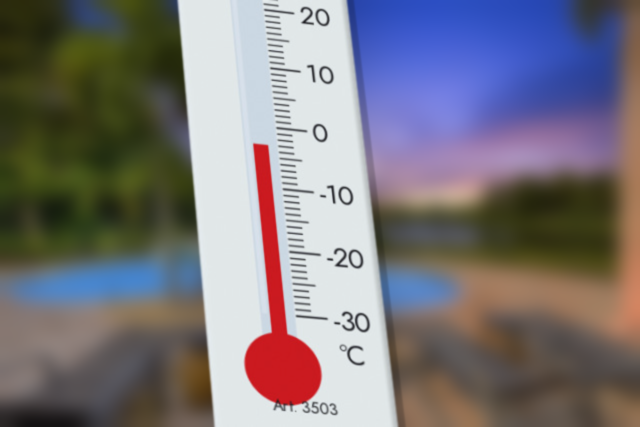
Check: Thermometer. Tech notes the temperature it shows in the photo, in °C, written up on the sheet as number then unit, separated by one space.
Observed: -3 °C
